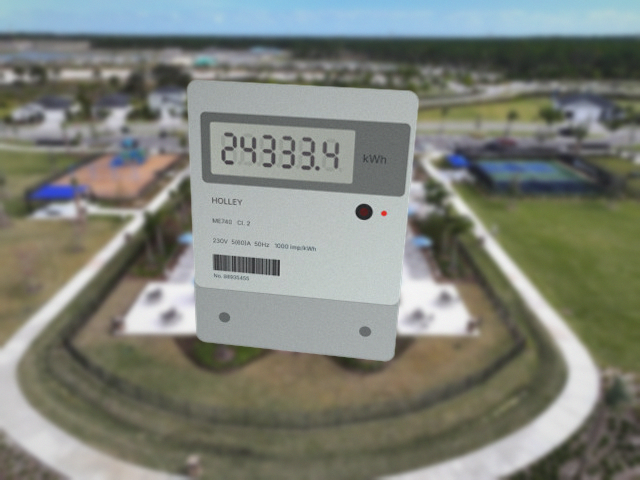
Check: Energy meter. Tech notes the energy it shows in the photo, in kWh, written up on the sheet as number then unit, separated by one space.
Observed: 24333.4 kWh
